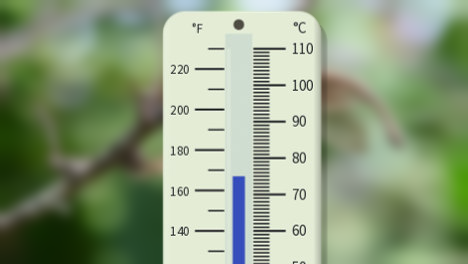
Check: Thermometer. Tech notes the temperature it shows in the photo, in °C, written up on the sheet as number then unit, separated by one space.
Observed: 75 °C
